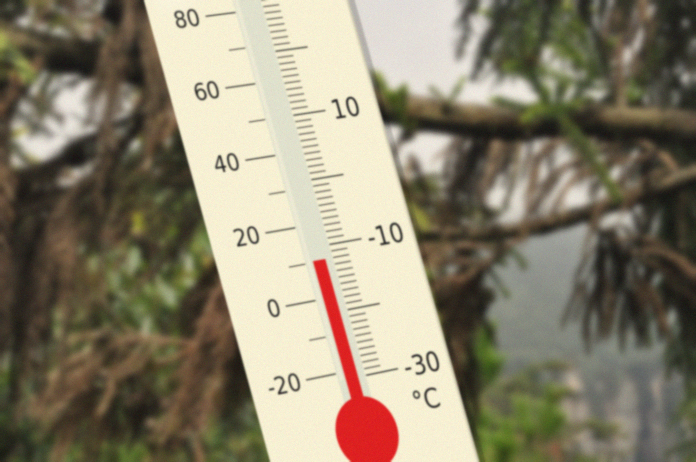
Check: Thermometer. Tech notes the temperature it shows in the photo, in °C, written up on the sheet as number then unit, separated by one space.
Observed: -12 °C
